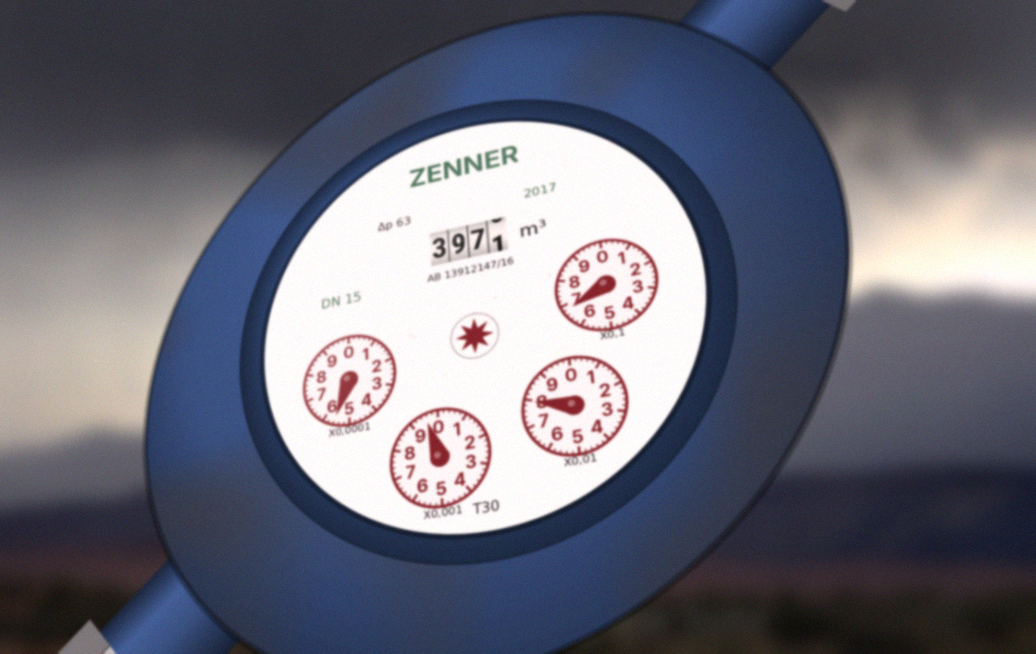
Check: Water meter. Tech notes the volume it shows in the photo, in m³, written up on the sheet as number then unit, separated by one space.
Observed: 3970.6795 m³
